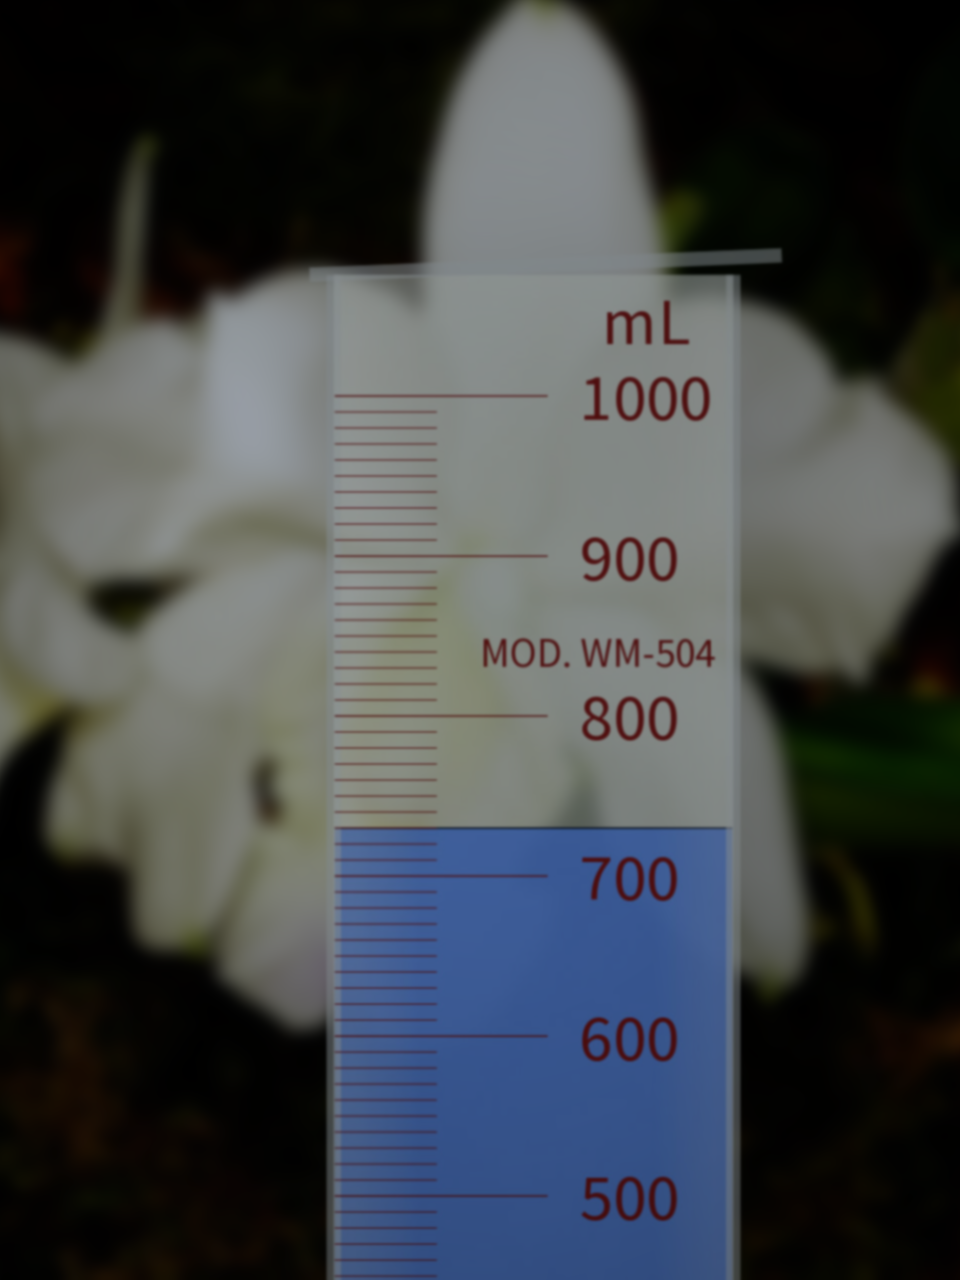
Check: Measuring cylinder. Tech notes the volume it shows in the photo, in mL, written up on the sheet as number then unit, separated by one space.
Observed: 730 mL
